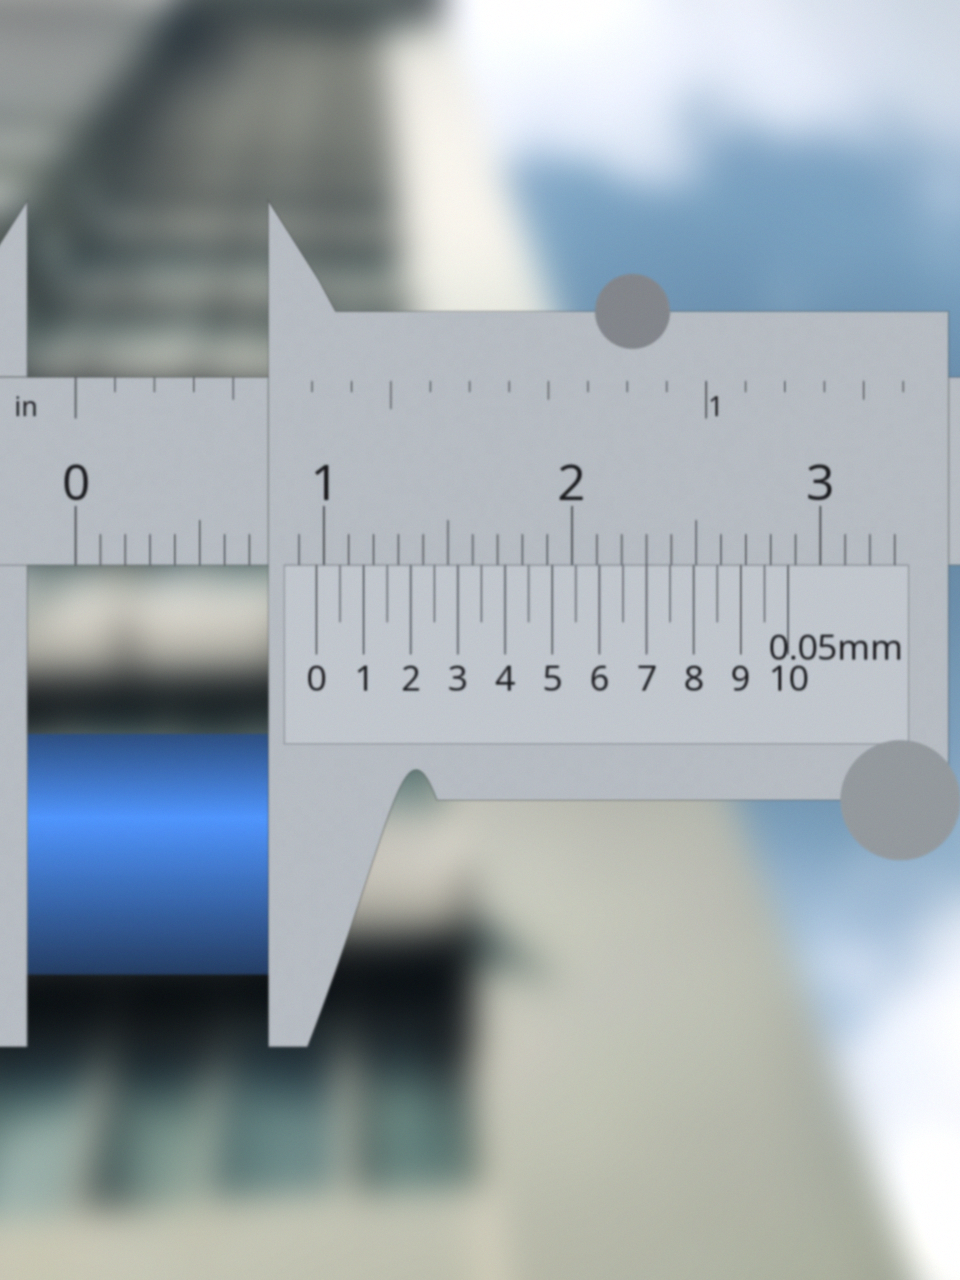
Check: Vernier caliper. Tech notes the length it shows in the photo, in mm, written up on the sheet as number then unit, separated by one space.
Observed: 9.7 mm
